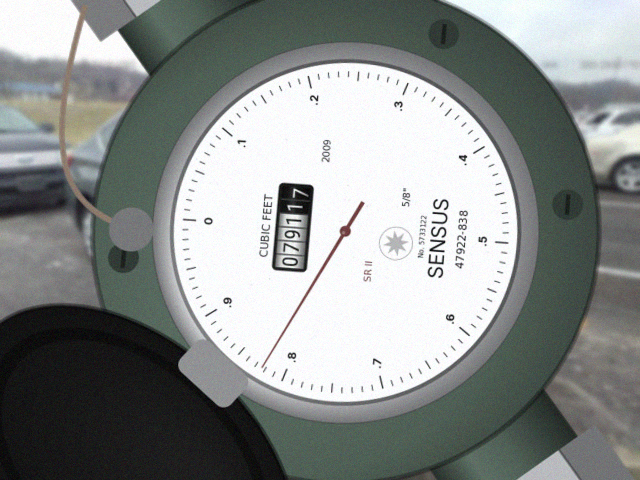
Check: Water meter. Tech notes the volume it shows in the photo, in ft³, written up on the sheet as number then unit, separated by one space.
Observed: 79116.82 ft³
